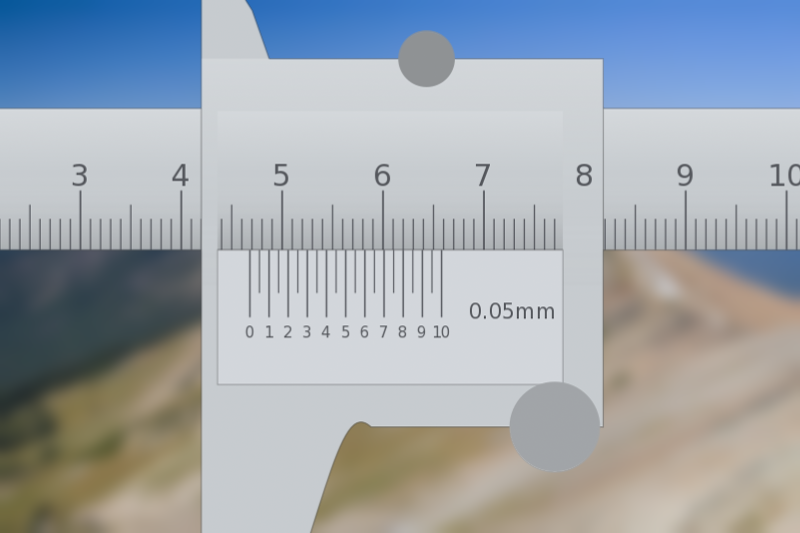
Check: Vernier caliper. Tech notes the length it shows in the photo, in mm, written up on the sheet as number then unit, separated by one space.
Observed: 46.8 mm
